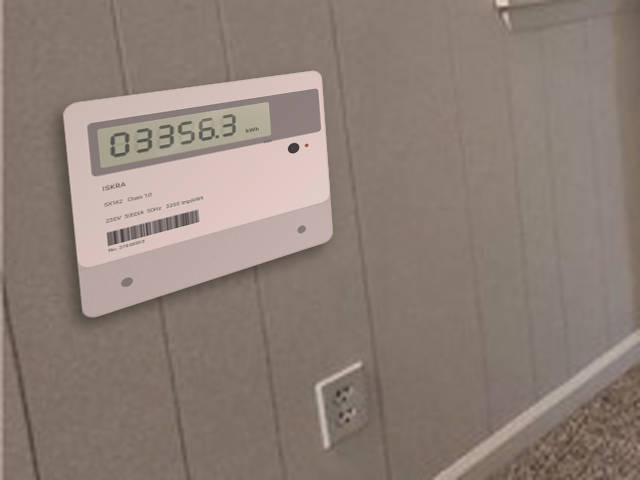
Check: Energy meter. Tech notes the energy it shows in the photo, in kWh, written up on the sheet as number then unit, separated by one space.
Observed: 3356.3 kWh
